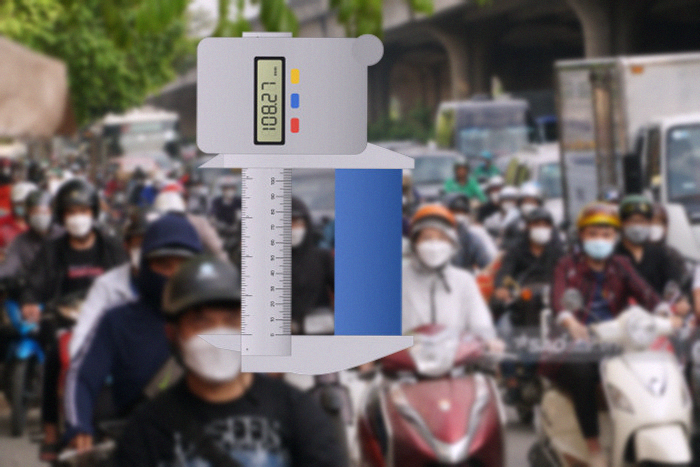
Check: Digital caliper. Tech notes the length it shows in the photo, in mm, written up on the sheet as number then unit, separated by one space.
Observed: 108.27 mm
